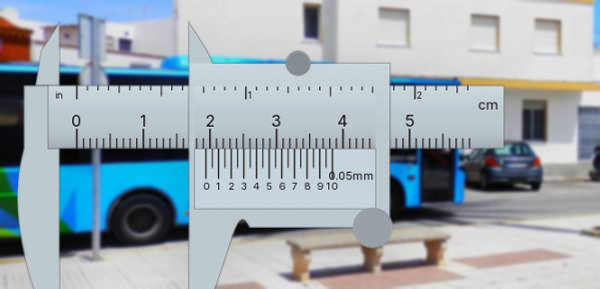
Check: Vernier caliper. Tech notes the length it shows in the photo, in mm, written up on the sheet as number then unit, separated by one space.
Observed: 19.4 mm
